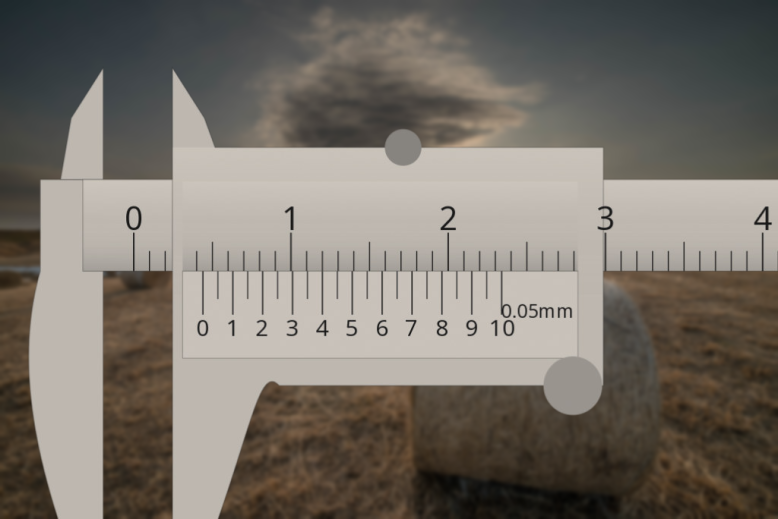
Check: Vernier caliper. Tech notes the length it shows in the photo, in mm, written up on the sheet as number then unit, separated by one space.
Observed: 4.4 mm
